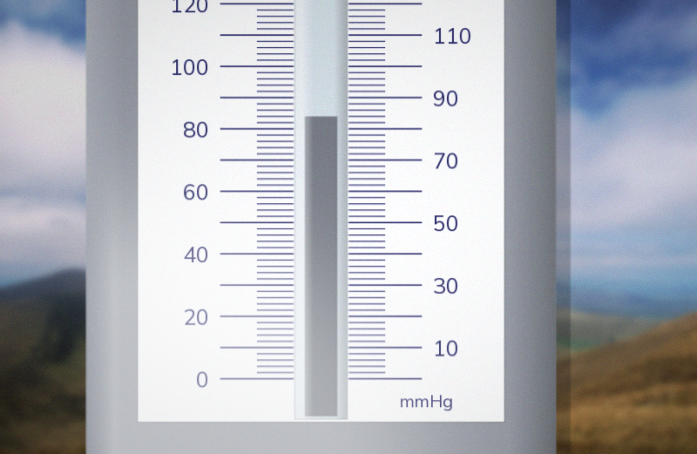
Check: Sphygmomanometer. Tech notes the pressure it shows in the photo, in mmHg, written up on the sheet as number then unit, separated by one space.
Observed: 84 mmHg
